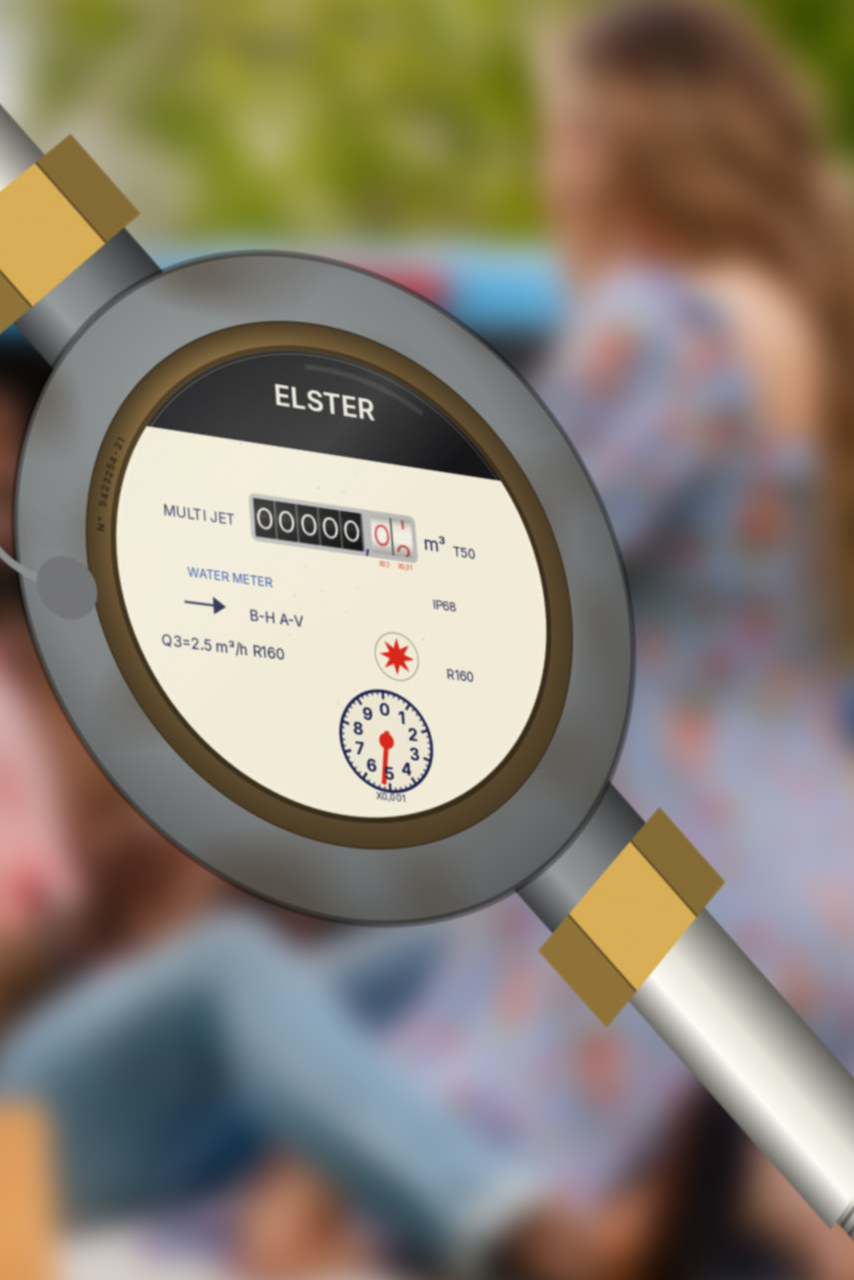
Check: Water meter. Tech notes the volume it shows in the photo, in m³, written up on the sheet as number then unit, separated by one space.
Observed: 0.015 m³
